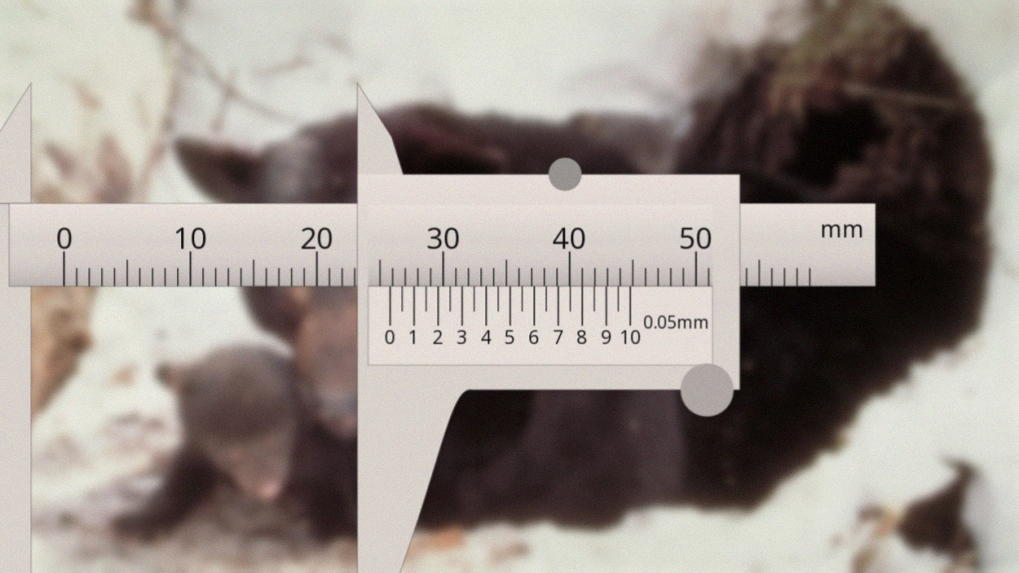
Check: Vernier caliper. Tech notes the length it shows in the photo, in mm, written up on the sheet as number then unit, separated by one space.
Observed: 25.8 mm
